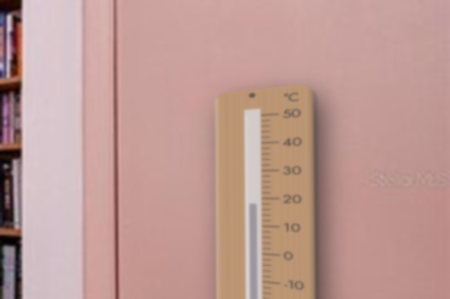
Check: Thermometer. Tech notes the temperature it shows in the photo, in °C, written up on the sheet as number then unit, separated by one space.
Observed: 18 °C
